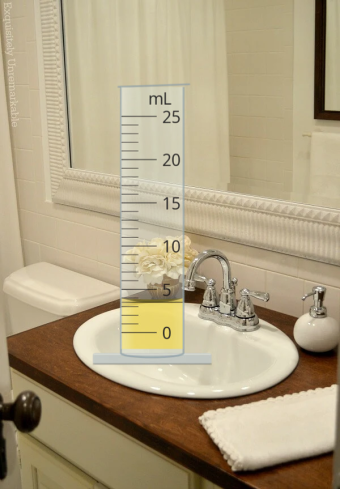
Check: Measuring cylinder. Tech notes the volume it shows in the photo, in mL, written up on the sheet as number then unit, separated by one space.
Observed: 3.5 mL
